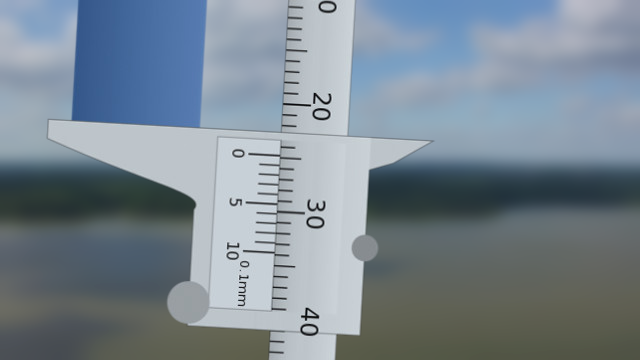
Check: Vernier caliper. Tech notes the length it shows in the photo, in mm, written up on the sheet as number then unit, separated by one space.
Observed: 24.8 mm
